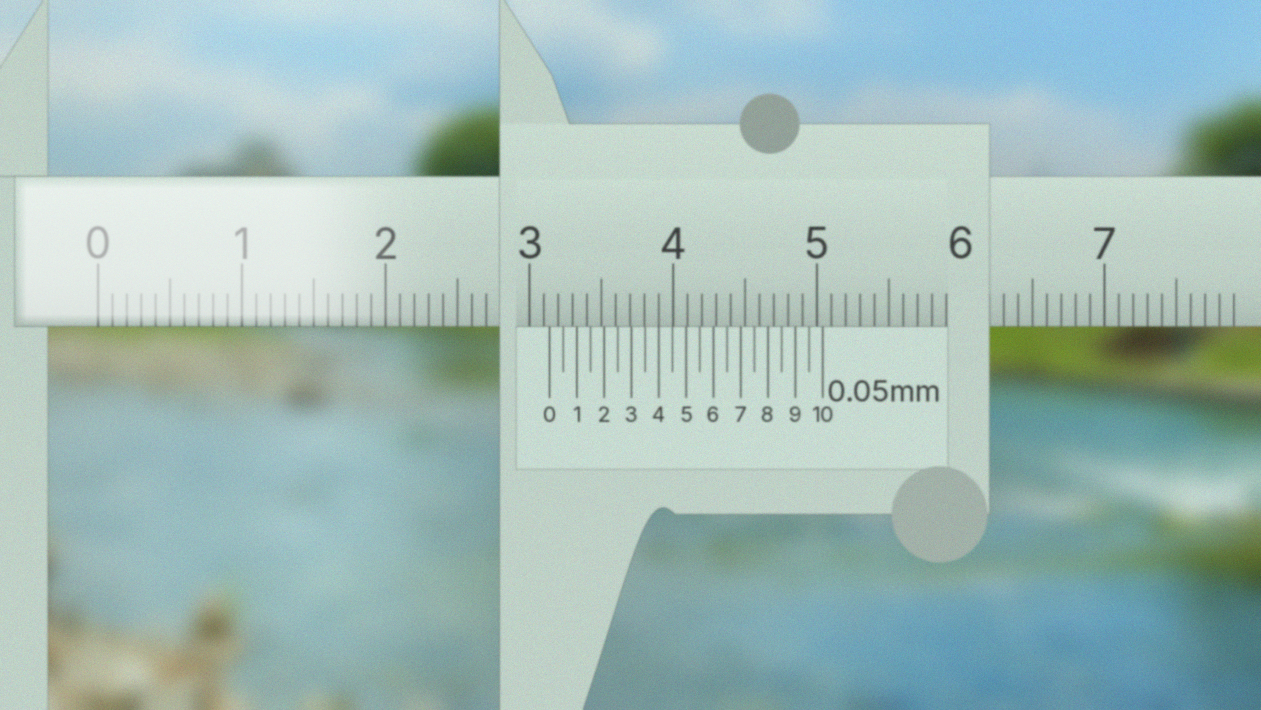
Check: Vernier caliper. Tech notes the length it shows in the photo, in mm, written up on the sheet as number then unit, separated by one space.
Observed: 31.4 mm
